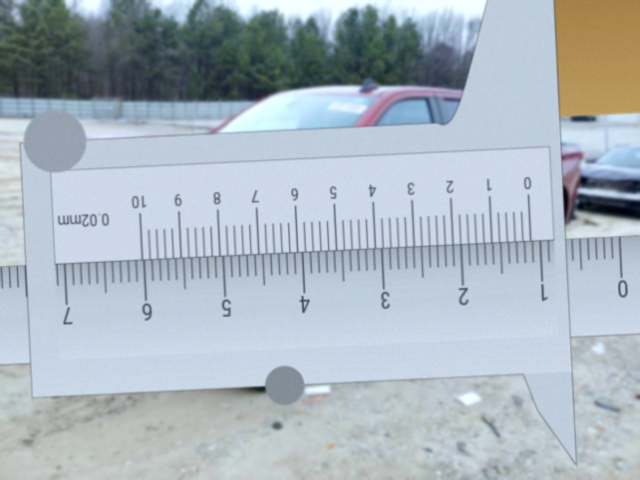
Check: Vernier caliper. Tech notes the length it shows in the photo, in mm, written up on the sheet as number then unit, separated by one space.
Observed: 11.2 mm
